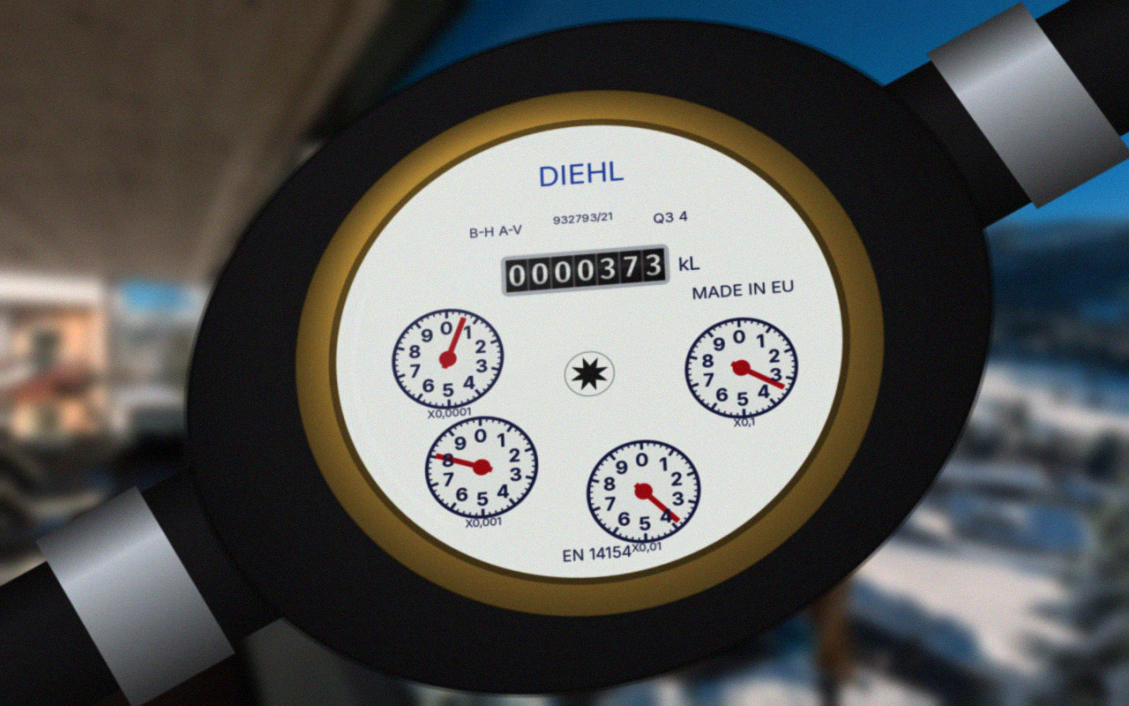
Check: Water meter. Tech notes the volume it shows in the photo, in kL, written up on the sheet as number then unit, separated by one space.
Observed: 373.3380 kL
